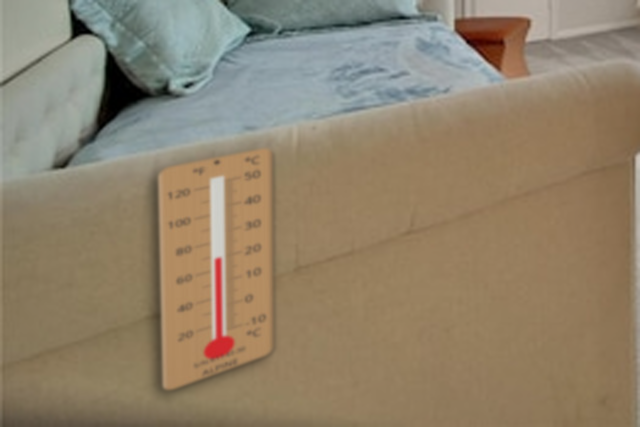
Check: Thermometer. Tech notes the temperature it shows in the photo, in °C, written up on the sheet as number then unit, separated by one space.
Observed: 20 °C
